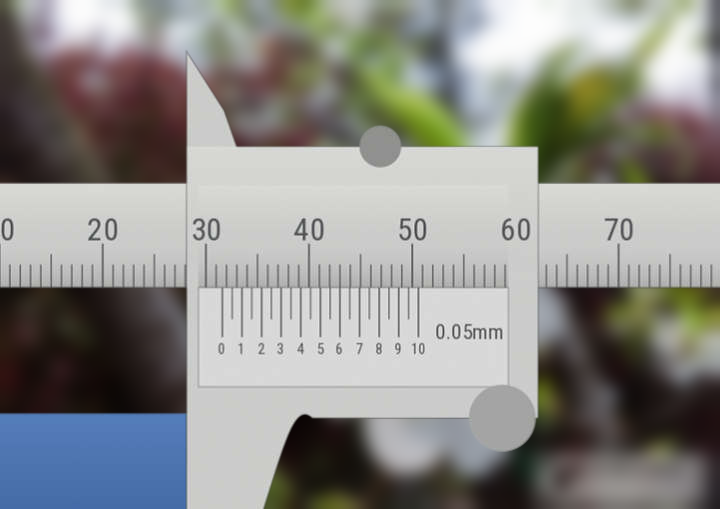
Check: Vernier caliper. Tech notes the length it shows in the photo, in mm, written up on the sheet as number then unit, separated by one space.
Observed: 31.6 mm
